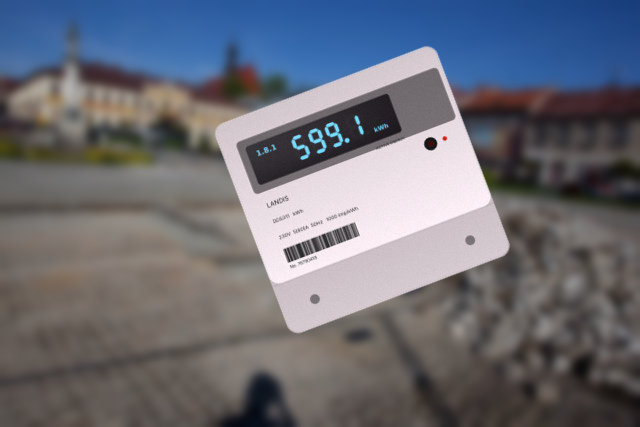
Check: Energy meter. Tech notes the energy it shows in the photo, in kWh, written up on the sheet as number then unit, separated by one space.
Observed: 599.1 kWh
